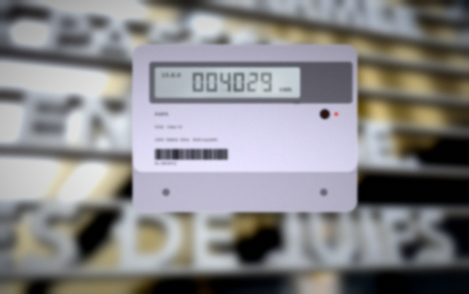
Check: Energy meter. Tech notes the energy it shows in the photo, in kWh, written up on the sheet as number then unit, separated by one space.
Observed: 4029 kWh
